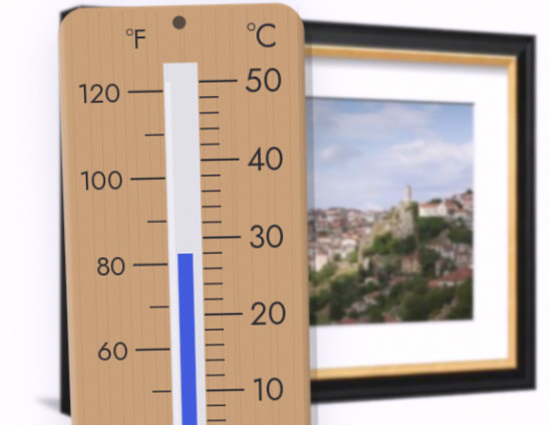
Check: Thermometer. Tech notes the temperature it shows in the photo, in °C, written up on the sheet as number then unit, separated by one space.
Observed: 28 °C
